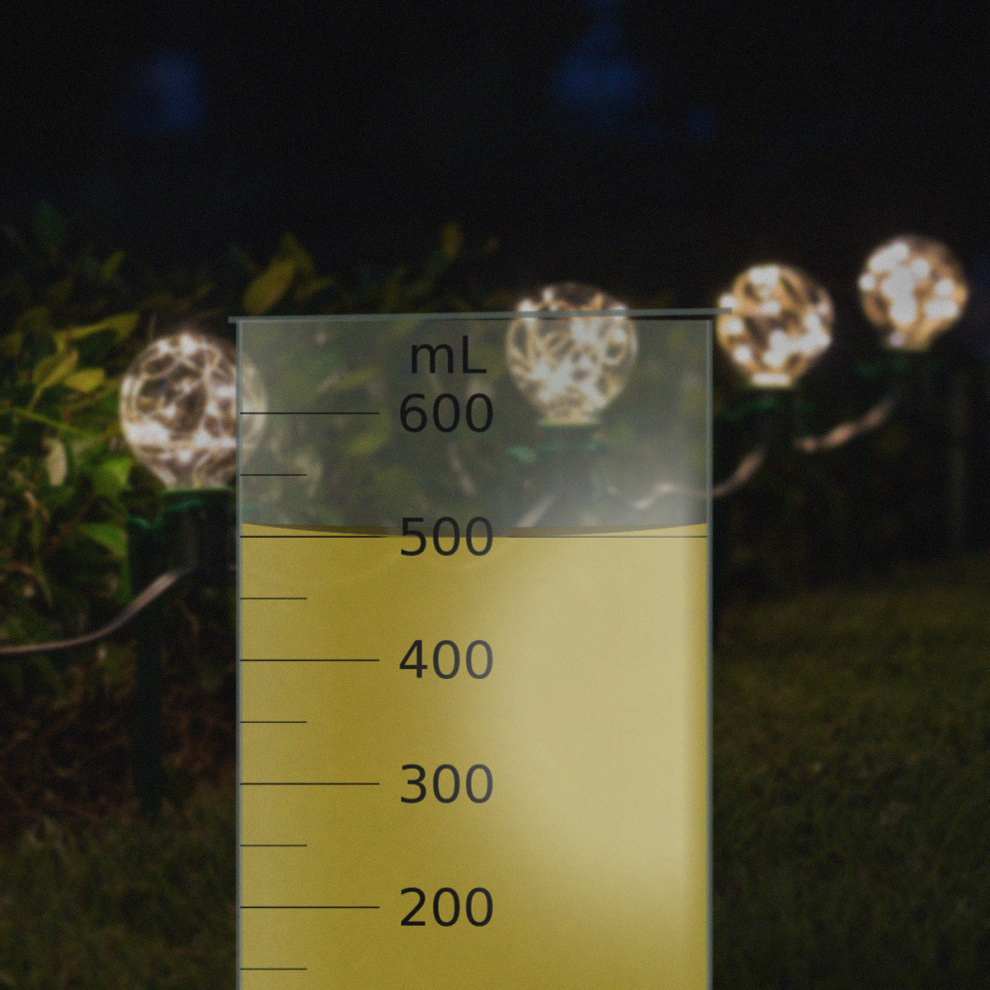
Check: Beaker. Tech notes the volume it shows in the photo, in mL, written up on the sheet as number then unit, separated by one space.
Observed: 500 mL
